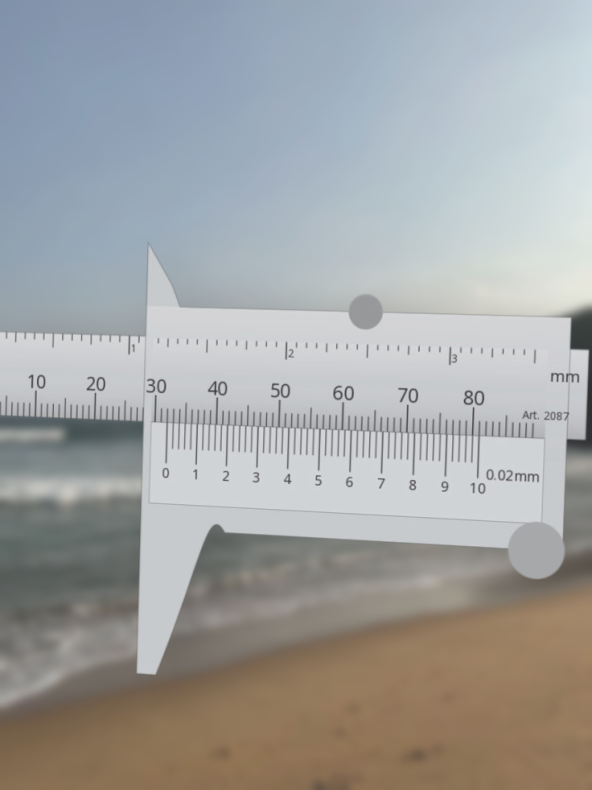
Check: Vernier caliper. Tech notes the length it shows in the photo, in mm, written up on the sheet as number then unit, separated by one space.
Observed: 32.0 mm
